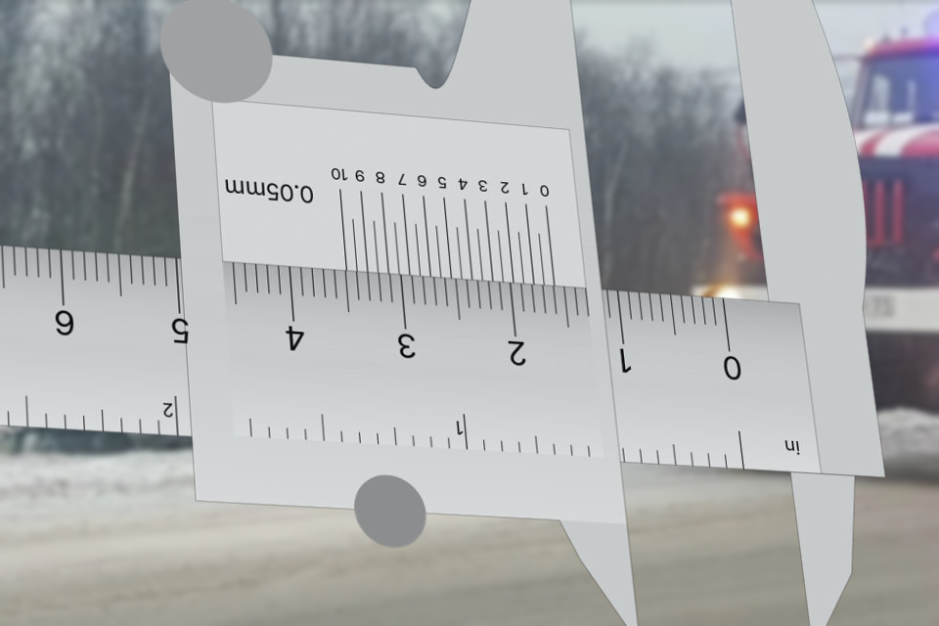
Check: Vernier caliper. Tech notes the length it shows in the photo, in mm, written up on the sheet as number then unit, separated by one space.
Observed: 15.9 mm
